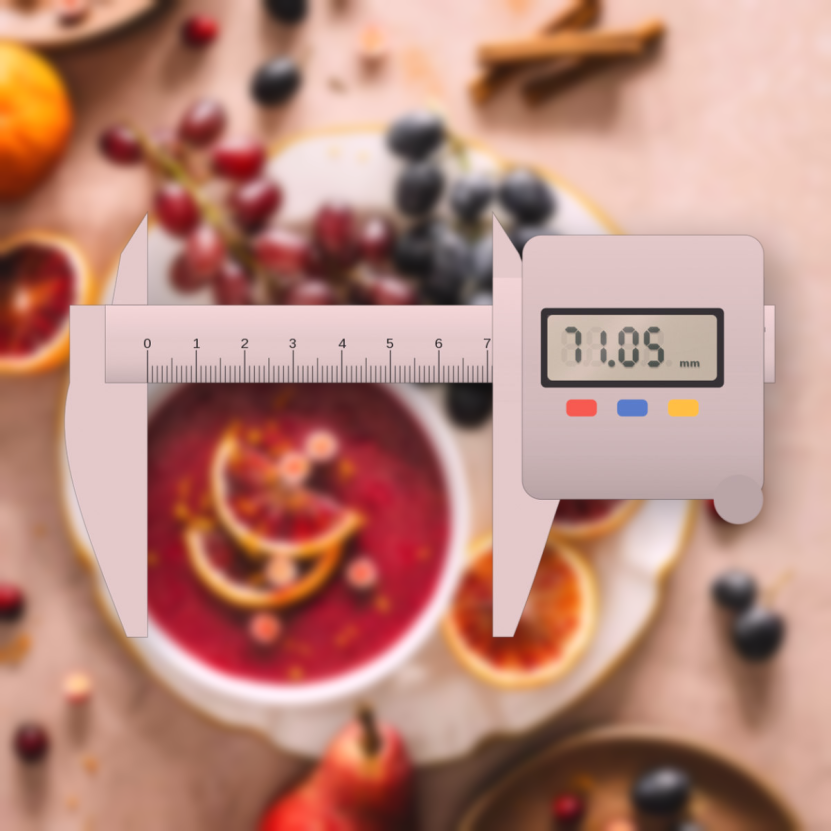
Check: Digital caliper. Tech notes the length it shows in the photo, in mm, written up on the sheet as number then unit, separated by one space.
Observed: 71.05 mm
